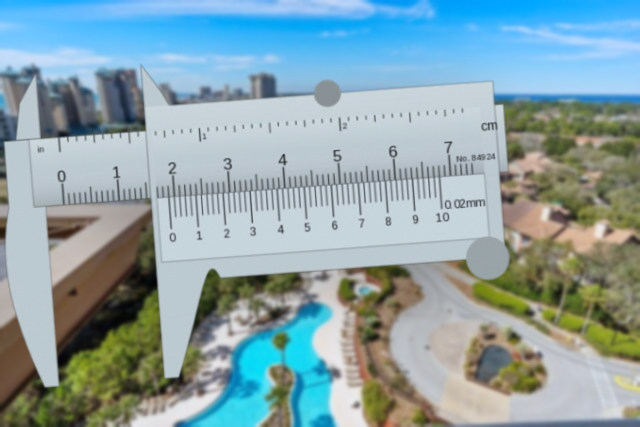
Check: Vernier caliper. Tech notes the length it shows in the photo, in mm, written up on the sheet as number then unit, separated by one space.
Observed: 19.0 mm
